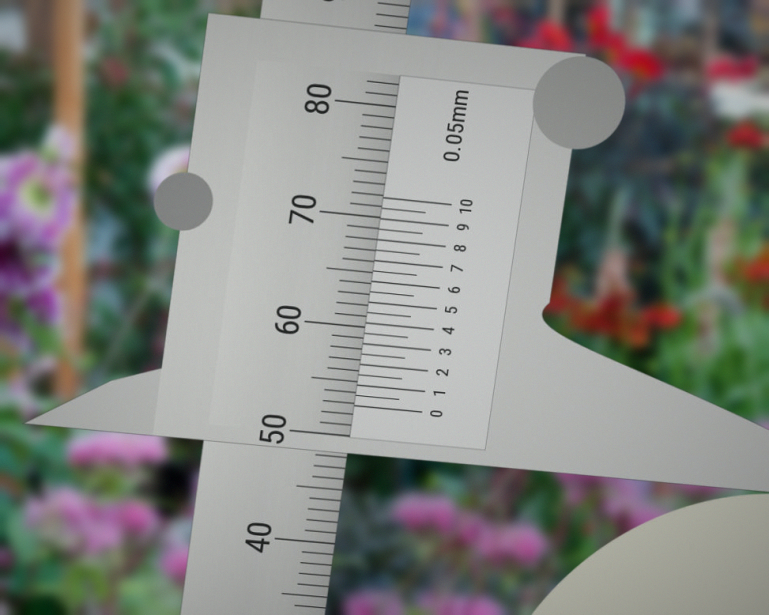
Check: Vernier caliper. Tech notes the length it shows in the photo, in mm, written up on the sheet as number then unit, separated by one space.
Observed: 52.8 mm
